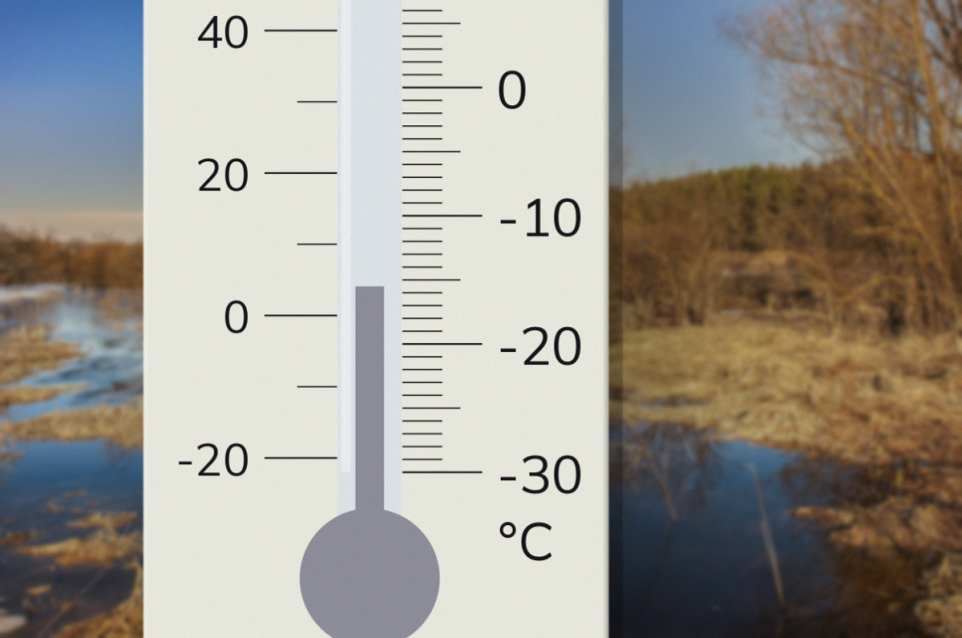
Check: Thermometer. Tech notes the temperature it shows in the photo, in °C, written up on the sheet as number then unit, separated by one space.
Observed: -15.5 °C
